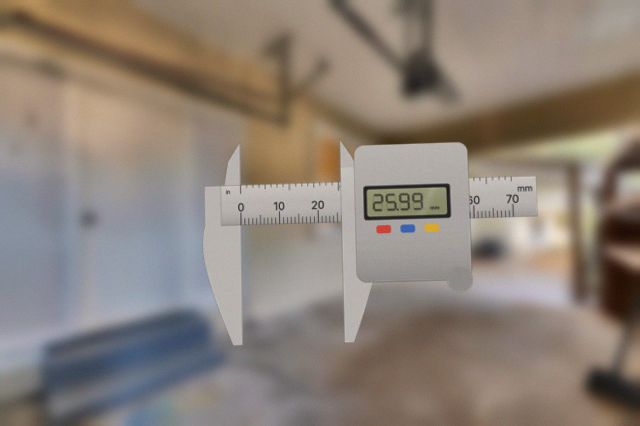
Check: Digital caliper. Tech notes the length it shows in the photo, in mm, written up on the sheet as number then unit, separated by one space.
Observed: 25.99 mm
